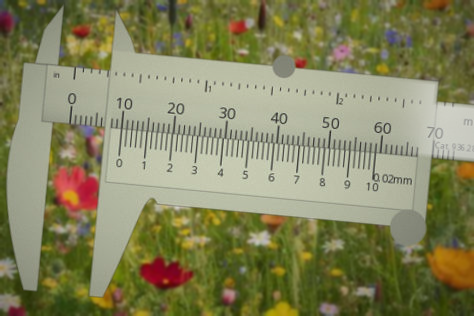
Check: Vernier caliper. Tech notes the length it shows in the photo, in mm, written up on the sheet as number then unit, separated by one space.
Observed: 10.0 mm
